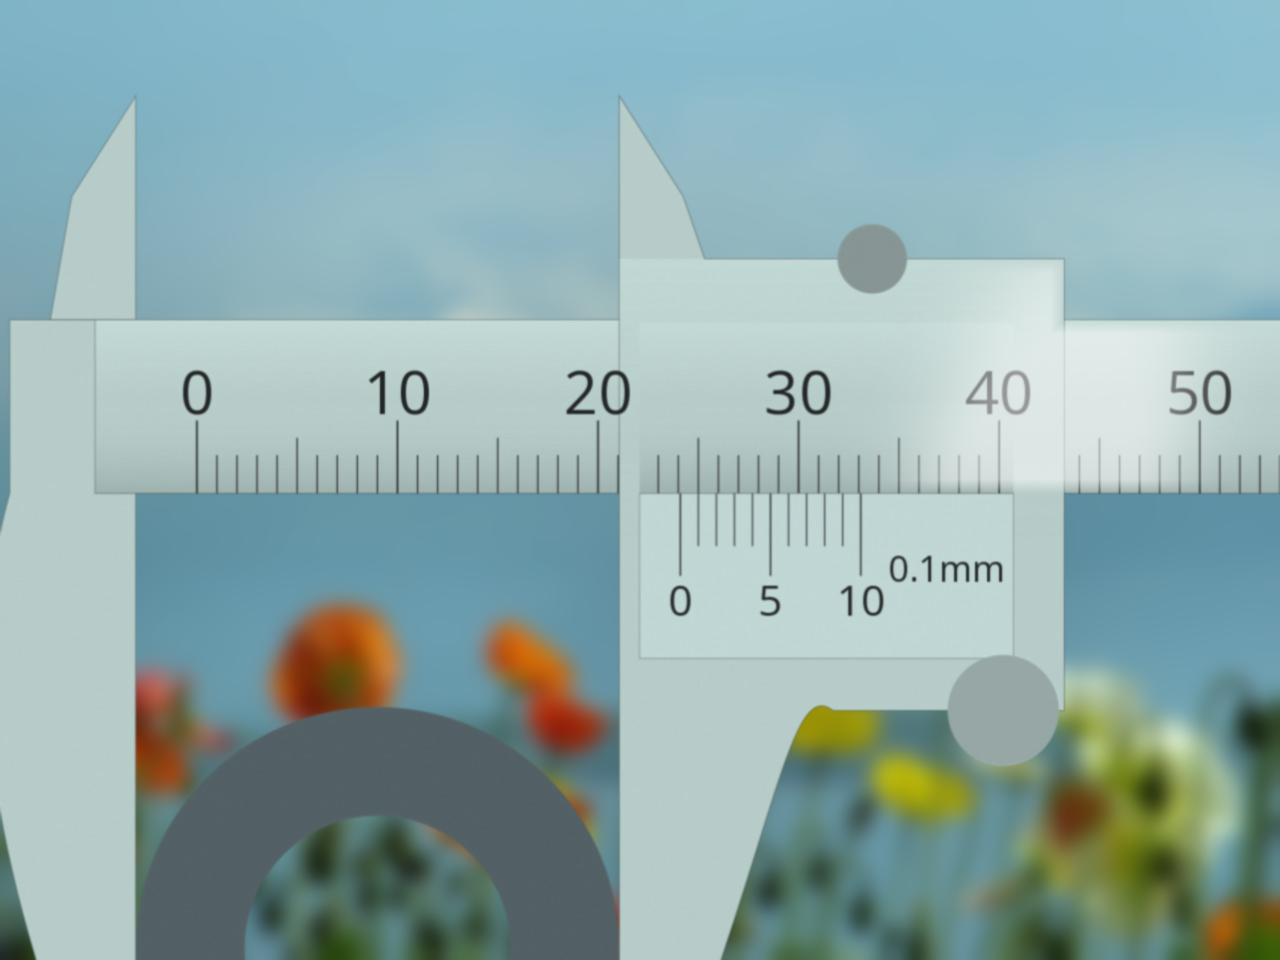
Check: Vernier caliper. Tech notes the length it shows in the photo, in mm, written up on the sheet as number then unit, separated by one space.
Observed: 24.1 mm
